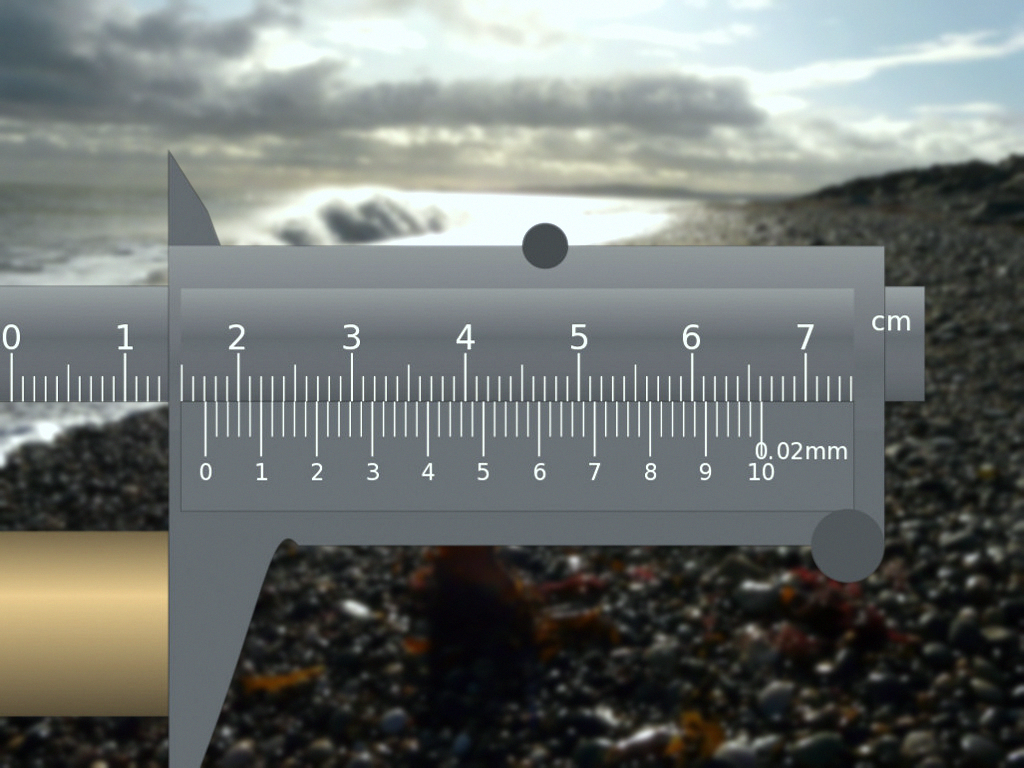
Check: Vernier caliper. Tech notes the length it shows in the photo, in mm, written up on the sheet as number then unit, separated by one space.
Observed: 17.1 mm
